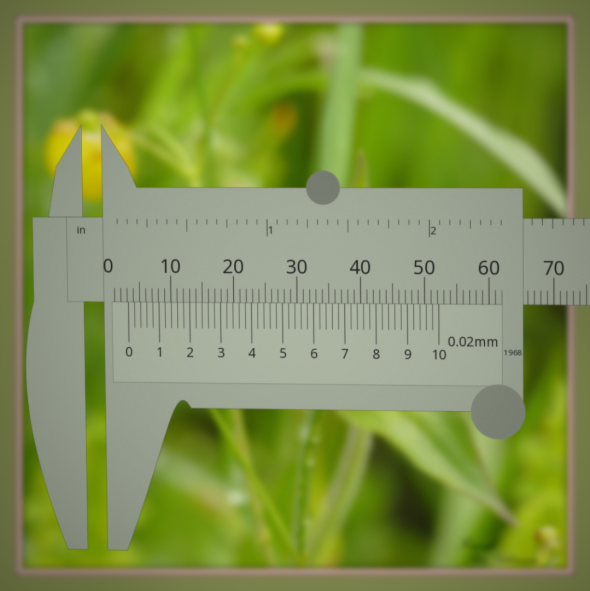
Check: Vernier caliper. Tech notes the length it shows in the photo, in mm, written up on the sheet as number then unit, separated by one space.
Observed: 3.2 mm
